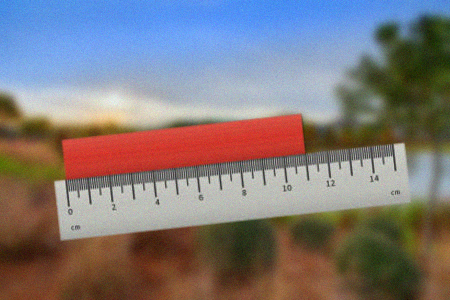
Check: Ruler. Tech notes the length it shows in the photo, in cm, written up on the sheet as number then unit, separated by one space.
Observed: 11 cm
